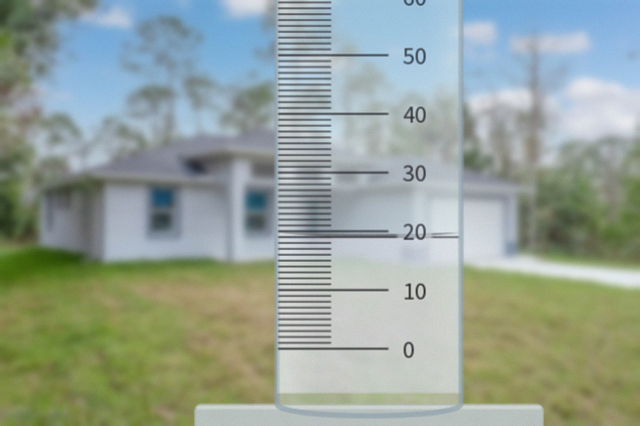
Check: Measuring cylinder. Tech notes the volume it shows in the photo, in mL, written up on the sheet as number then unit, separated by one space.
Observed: 19 mL
